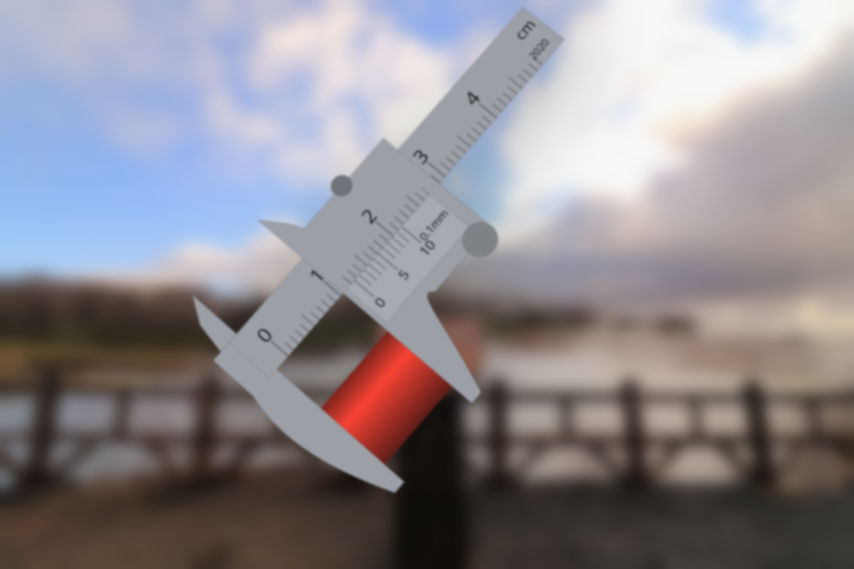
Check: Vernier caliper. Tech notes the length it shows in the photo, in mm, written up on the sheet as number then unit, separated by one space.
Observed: 12.6 mm
